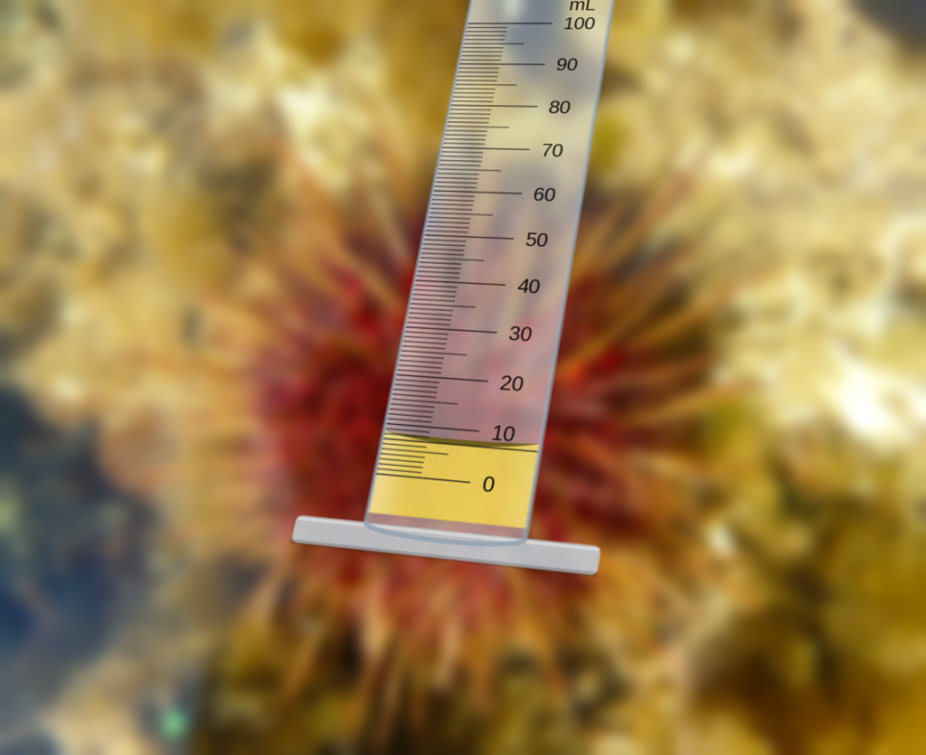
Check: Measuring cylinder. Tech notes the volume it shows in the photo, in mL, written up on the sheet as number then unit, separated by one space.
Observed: 7 mL
